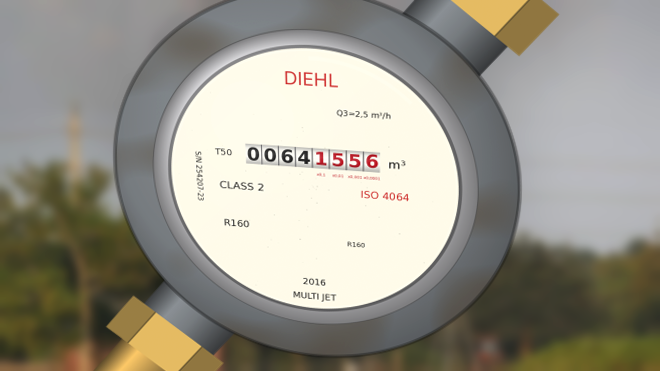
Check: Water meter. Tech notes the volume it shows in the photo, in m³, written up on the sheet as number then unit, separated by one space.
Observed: 64.1556 m³
